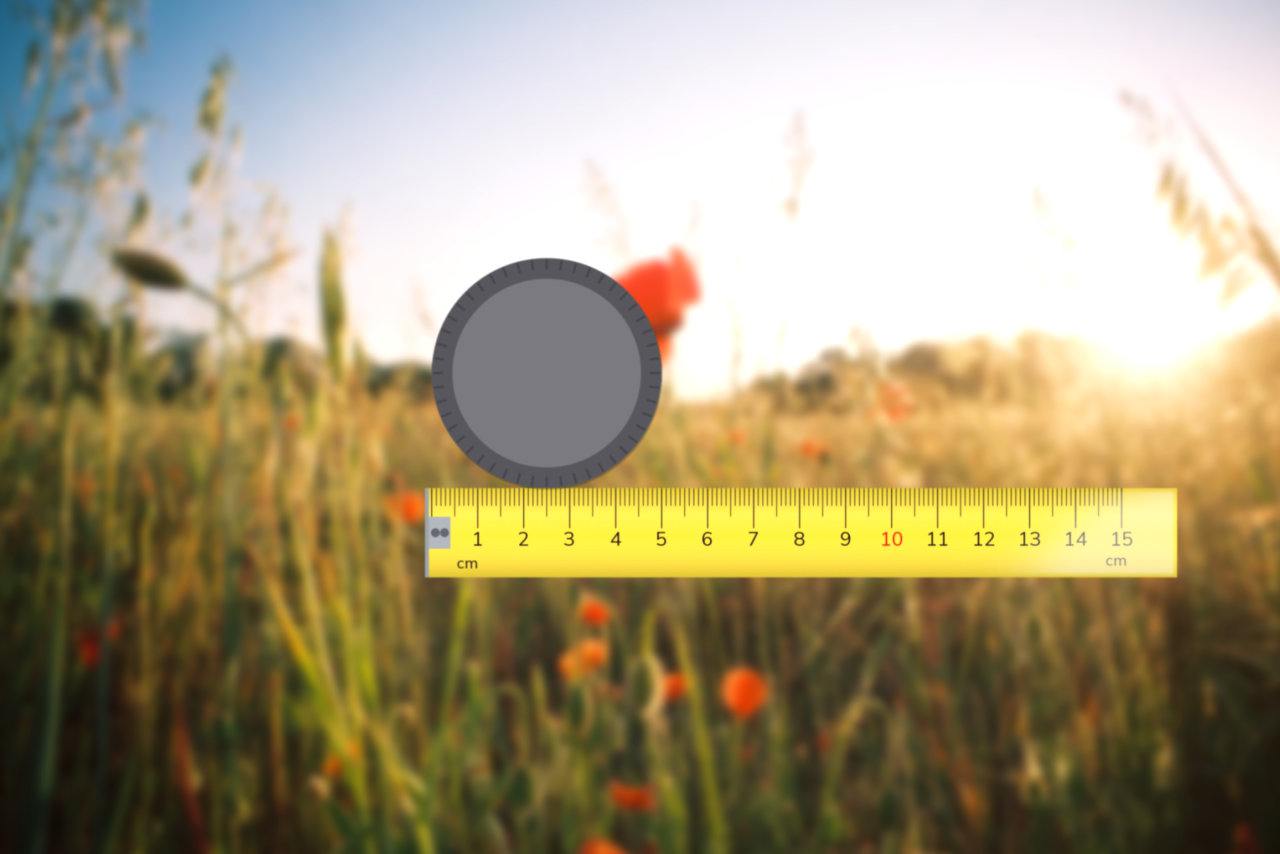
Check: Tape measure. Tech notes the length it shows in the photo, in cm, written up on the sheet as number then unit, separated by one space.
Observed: 5 cm
